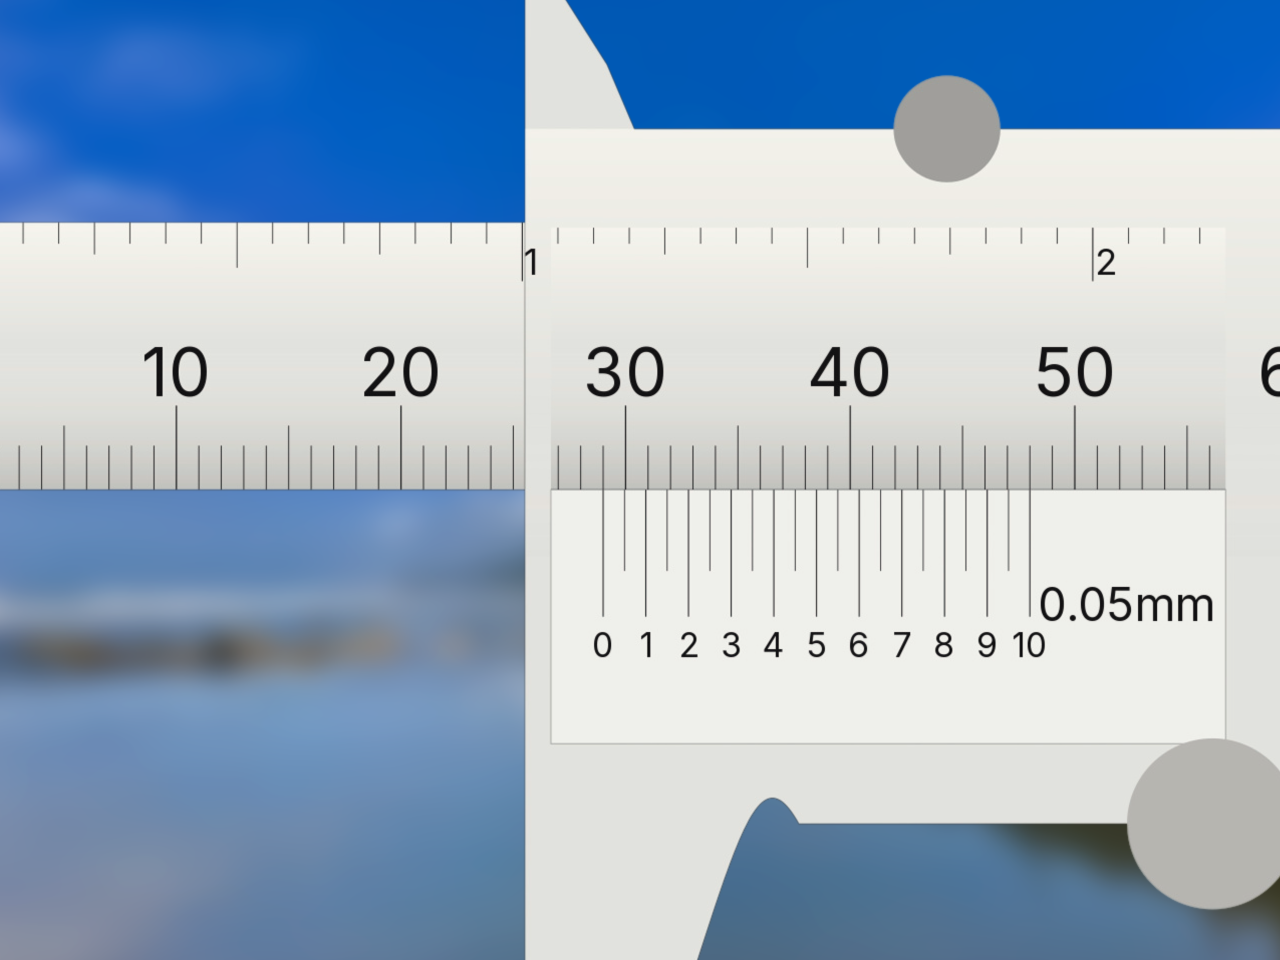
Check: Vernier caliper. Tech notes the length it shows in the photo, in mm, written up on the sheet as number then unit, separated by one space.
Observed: 29.0 mm
